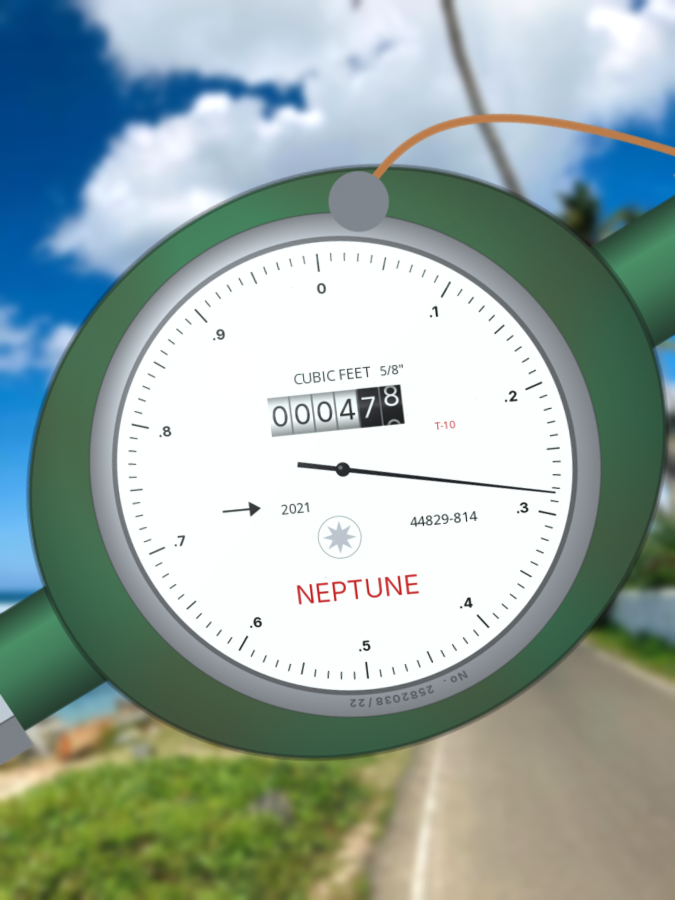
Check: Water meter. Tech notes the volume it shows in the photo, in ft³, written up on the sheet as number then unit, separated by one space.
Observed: 478.28 ft³
